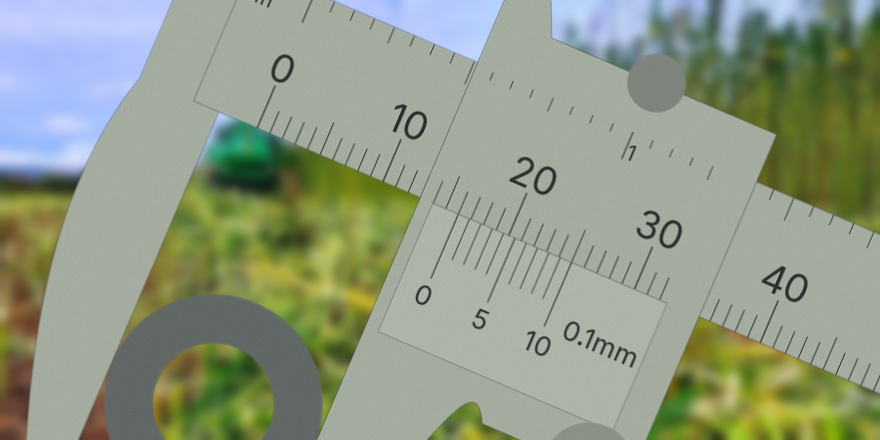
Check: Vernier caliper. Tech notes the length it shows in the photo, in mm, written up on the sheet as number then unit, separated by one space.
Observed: 16.0 mm
